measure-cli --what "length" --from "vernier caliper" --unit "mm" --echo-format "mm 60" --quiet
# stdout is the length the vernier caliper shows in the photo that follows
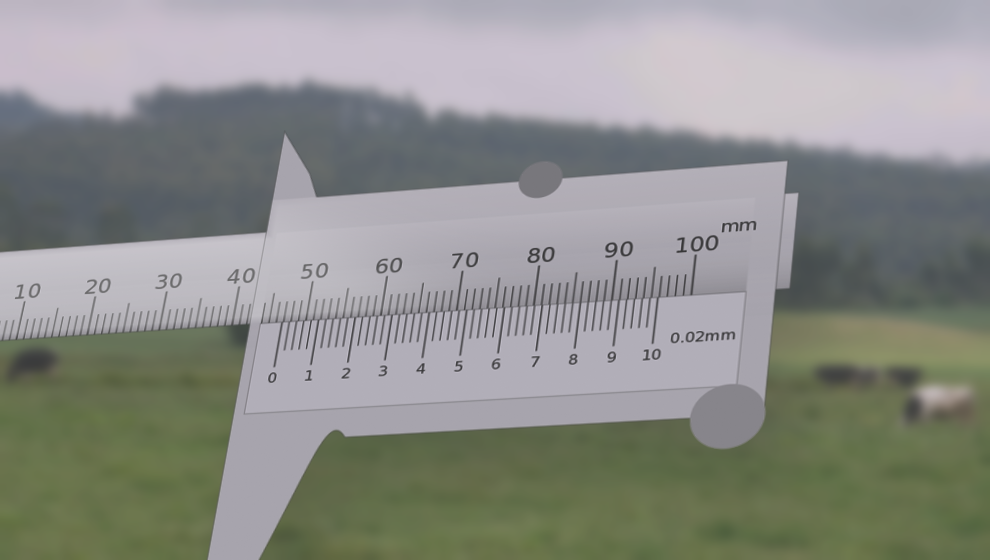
mm 46.8
